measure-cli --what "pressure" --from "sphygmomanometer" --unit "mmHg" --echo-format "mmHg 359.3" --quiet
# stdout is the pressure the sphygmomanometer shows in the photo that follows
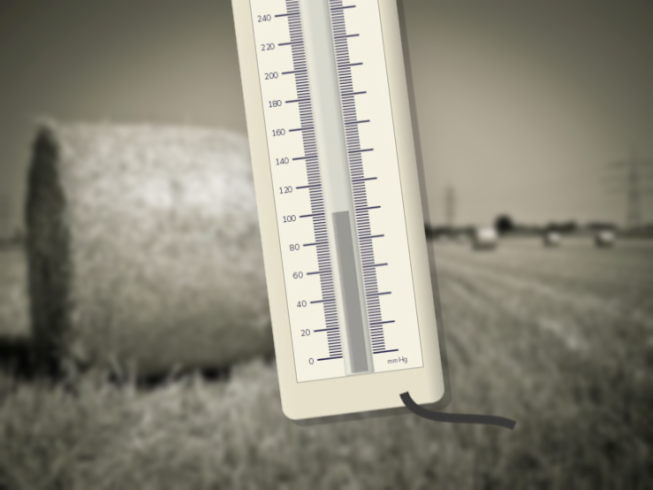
mmHg 100
